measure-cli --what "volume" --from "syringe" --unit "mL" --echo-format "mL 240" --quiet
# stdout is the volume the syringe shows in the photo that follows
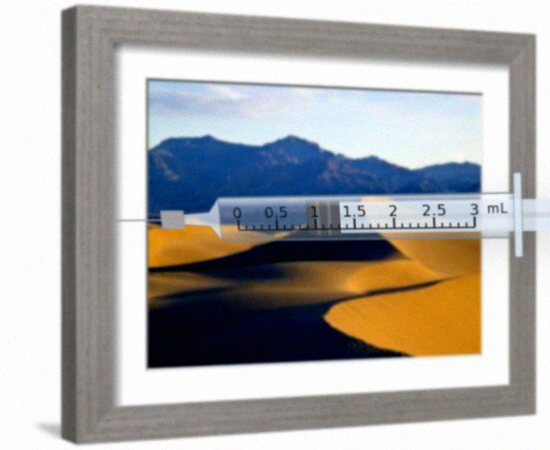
mL 0.9
